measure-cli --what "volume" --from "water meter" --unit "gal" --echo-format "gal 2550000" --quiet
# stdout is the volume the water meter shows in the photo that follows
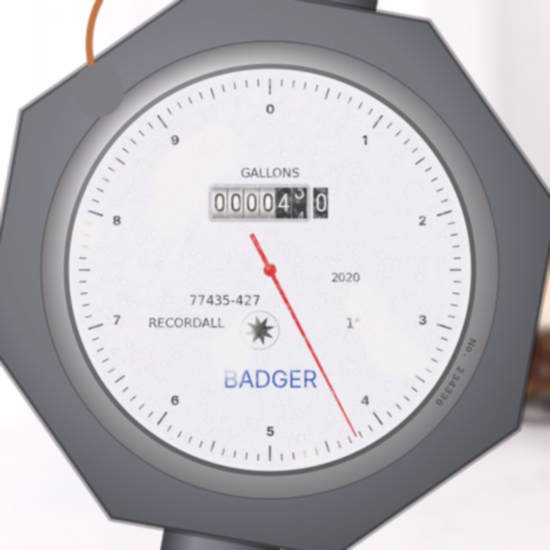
gal 434.2
